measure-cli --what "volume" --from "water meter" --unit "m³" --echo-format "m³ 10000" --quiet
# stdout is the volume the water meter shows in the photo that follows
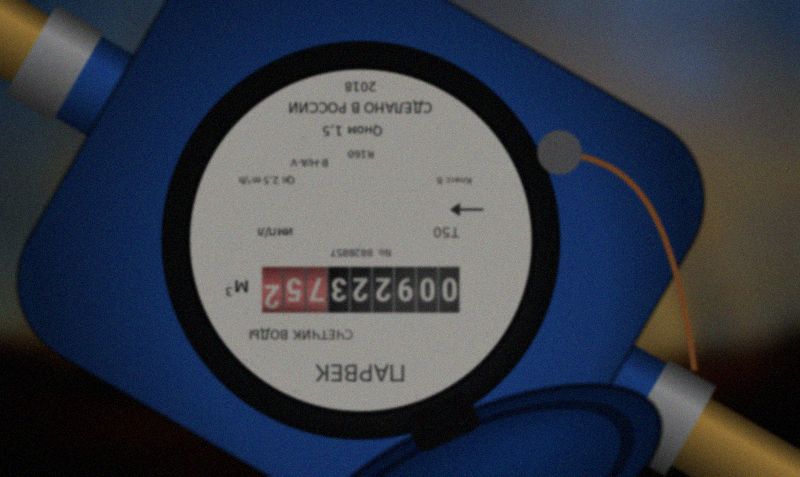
m³ 9223.752
